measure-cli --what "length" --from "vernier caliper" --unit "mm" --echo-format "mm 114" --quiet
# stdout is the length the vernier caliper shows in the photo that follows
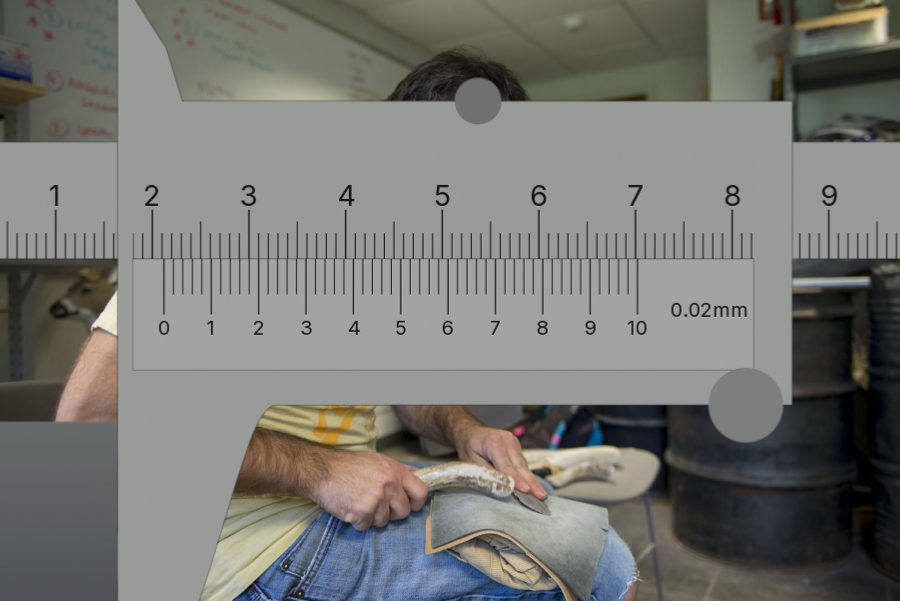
mm 21.2
